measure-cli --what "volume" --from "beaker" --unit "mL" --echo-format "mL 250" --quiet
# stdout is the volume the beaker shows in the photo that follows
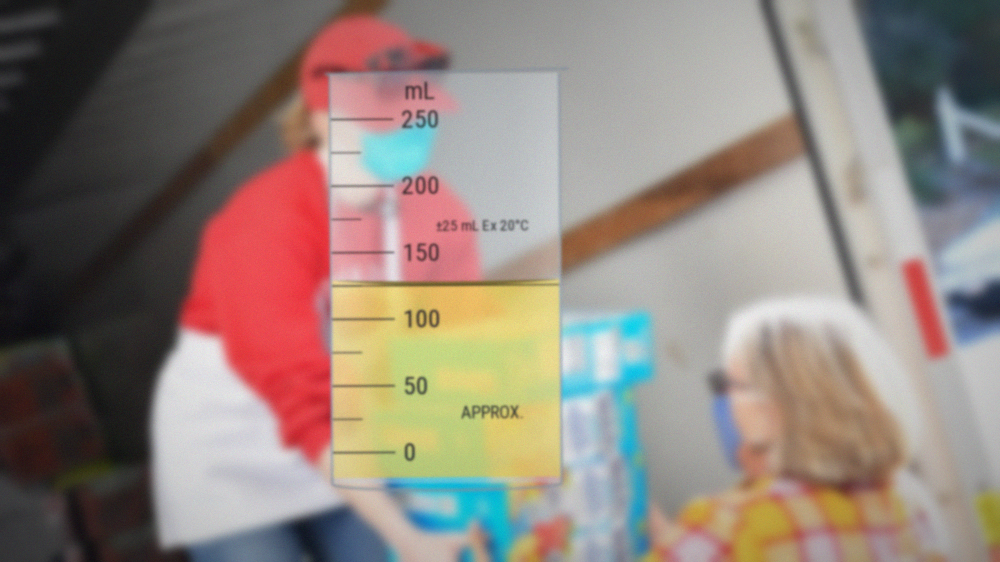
mL 125
